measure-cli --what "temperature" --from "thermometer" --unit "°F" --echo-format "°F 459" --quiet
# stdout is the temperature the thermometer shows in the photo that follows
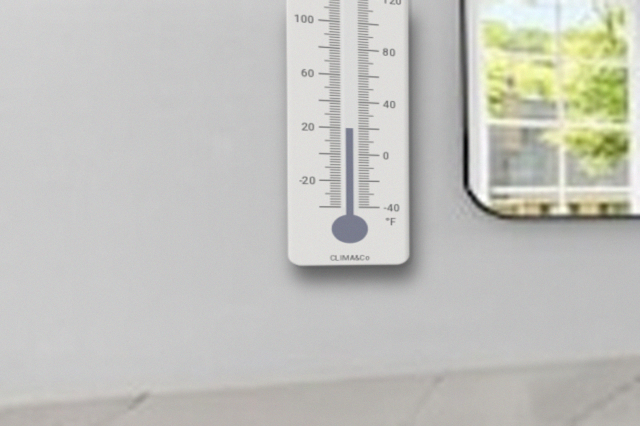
°F 20
